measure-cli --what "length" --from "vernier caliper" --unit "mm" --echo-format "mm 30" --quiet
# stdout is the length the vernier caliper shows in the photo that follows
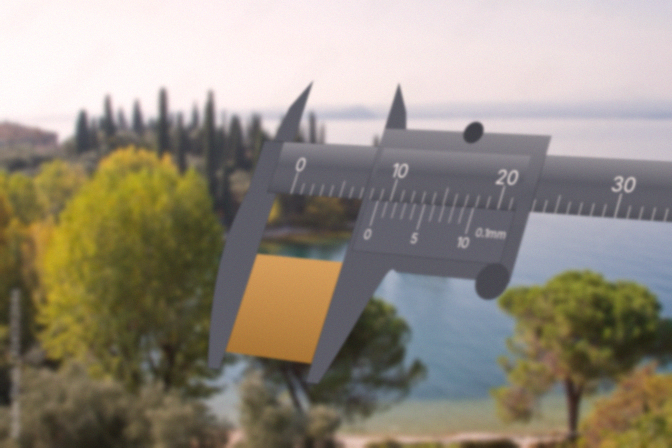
mm 8.8
